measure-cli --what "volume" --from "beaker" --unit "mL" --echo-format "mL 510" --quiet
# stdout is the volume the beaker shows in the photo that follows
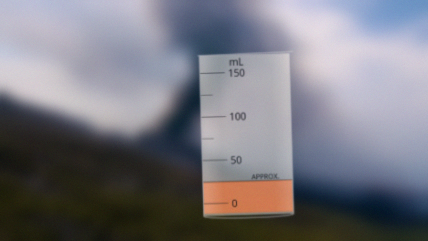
mL 25
